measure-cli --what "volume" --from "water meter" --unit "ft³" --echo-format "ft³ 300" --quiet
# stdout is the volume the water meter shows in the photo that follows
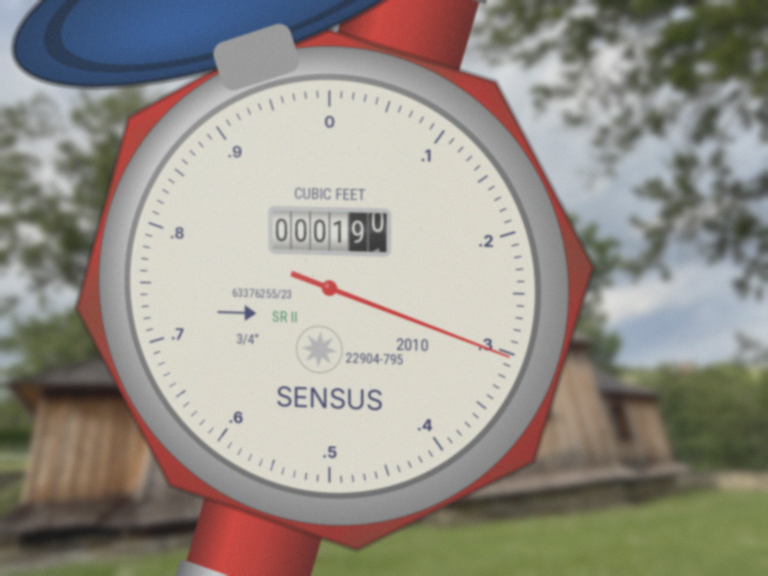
ft³ 190.30
